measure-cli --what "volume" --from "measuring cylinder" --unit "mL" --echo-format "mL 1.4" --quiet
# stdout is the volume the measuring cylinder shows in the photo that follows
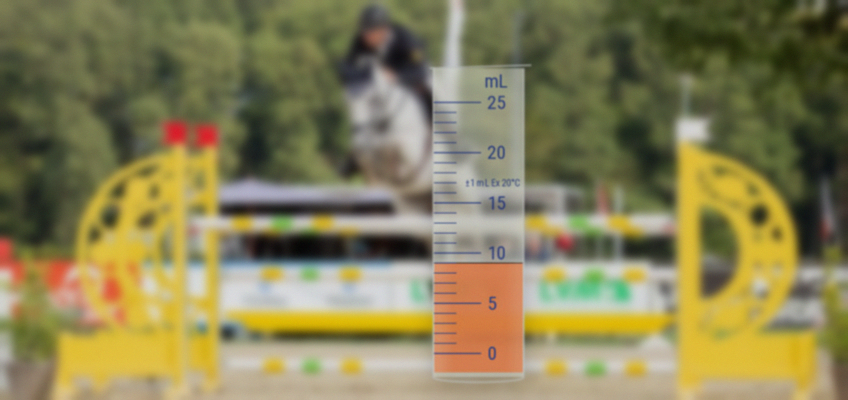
mL 9
